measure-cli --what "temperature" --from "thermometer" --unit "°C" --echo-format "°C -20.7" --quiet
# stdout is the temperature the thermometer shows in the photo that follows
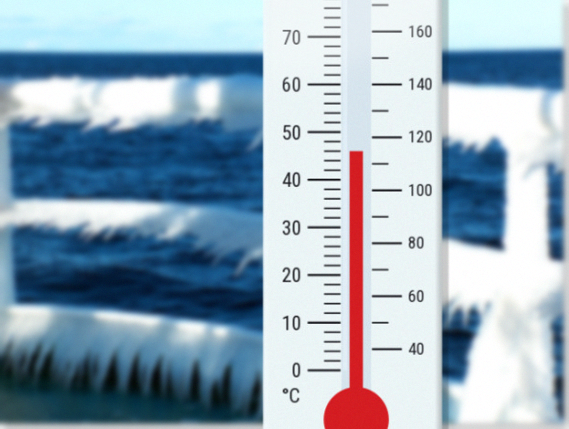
°C 46
